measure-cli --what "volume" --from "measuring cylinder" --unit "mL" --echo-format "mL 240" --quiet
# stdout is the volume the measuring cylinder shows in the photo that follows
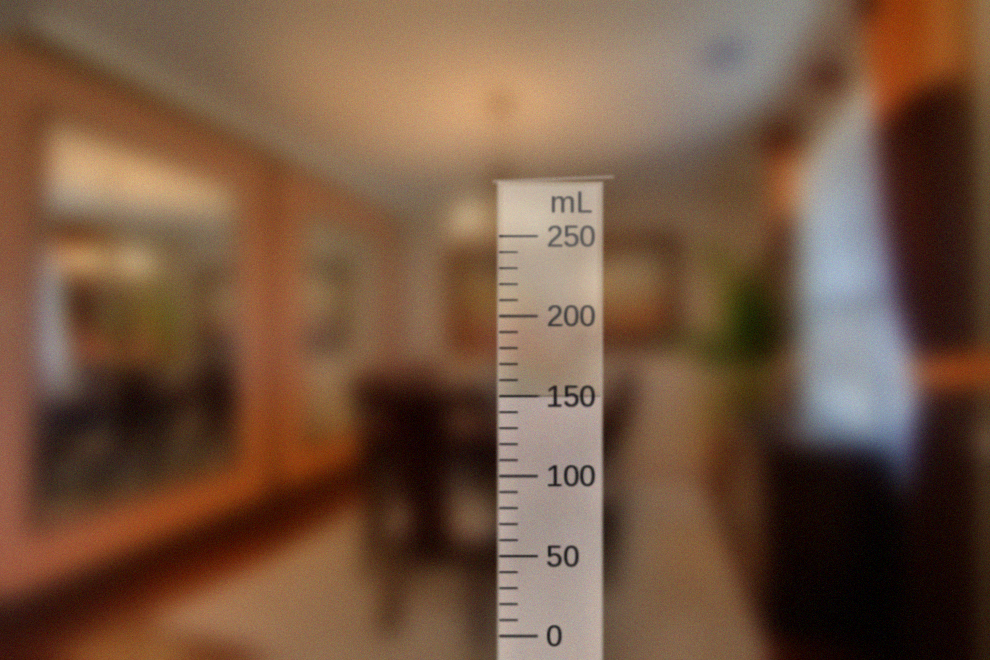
mL 150
